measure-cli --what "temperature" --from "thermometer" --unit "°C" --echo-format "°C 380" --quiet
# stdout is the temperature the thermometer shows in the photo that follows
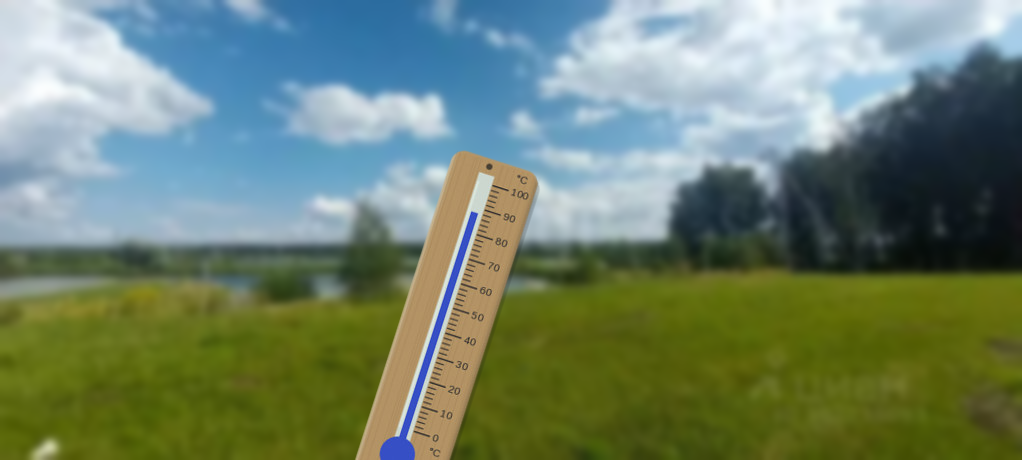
°C 88
